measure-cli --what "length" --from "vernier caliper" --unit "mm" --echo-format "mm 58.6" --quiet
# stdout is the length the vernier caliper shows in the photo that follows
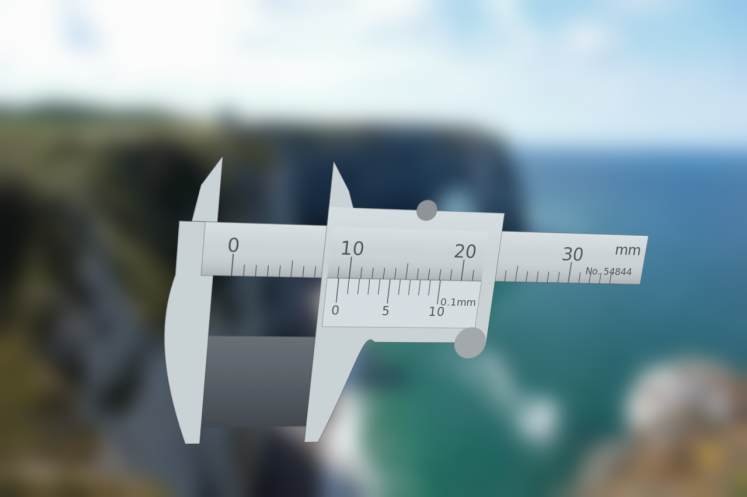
mm 9.1
